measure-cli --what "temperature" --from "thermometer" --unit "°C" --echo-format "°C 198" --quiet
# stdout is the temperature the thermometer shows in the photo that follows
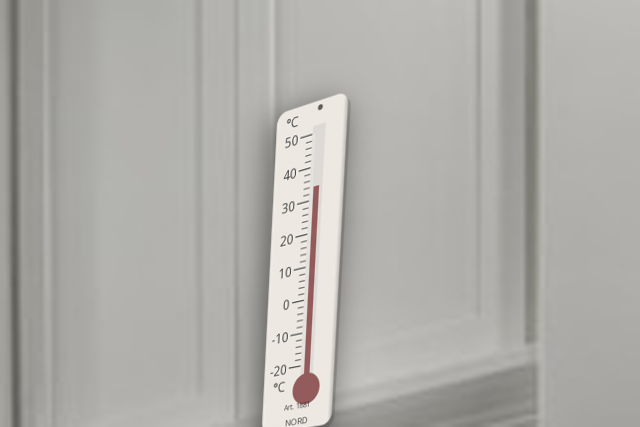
°C 34
